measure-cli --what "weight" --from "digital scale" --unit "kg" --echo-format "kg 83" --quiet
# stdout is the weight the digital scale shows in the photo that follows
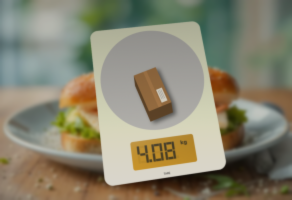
kg 4.08
